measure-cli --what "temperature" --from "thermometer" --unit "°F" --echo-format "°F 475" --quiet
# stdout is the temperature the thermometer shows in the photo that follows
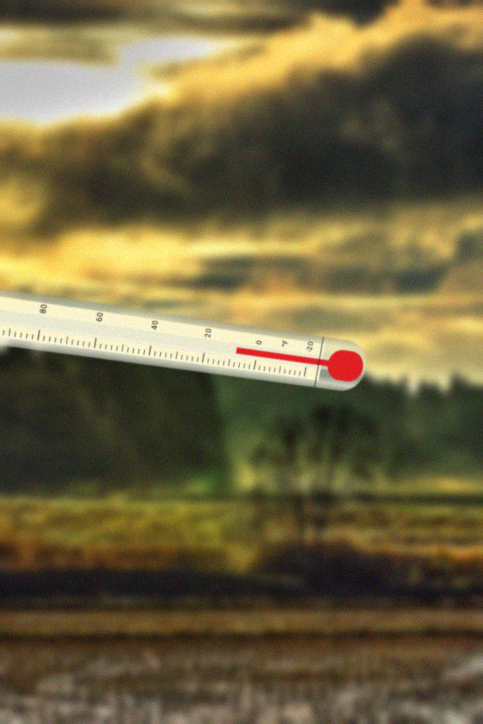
°F 8
